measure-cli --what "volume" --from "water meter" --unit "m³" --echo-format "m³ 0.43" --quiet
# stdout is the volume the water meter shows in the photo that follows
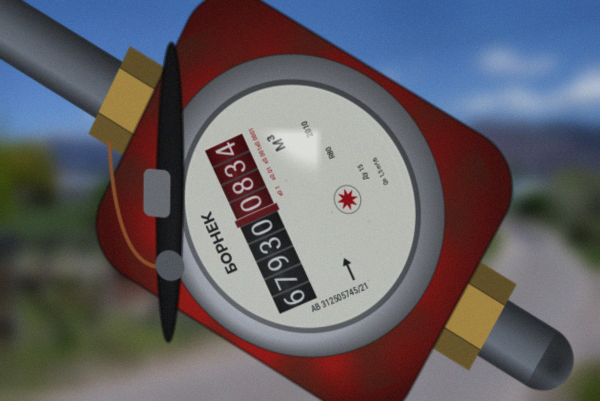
m³ 67930.0834
